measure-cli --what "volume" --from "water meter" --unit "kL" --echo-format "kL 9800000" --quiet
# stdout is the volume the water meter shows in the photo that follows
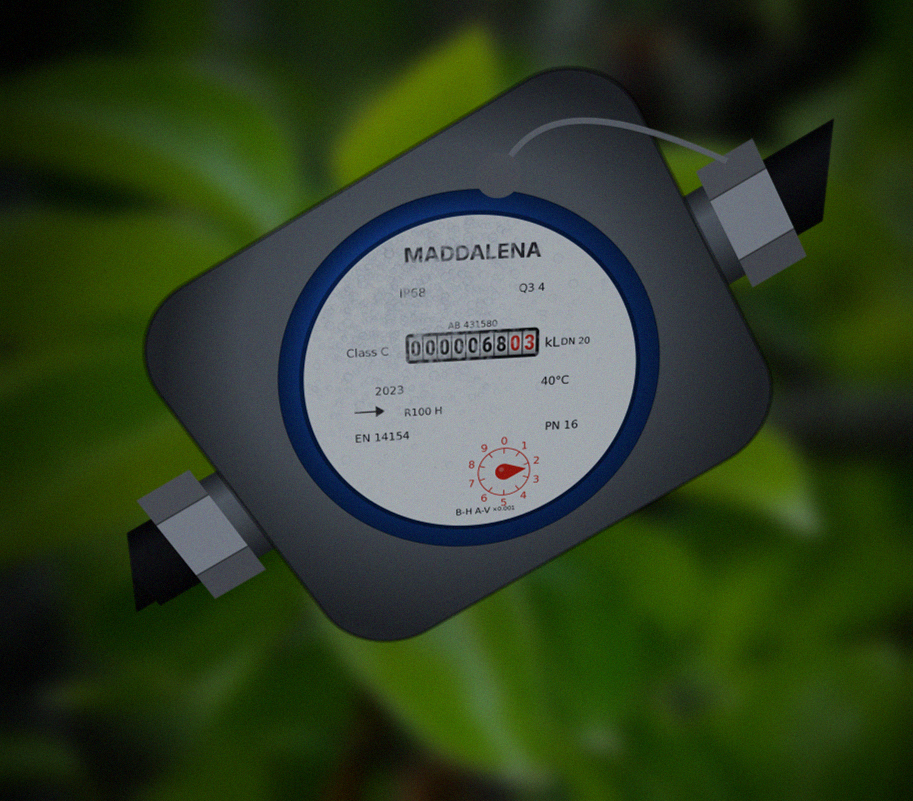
kL 68.032
